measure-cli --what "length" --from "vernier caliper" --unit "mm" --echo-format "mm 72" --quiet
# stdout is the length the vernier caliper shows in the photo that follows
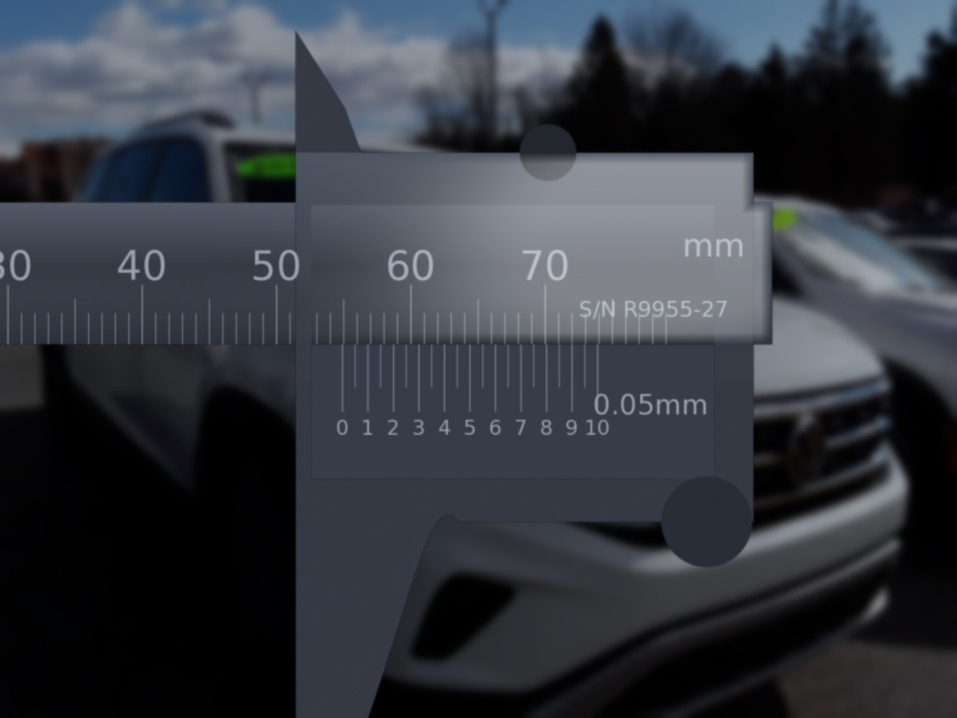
mm 54.9
